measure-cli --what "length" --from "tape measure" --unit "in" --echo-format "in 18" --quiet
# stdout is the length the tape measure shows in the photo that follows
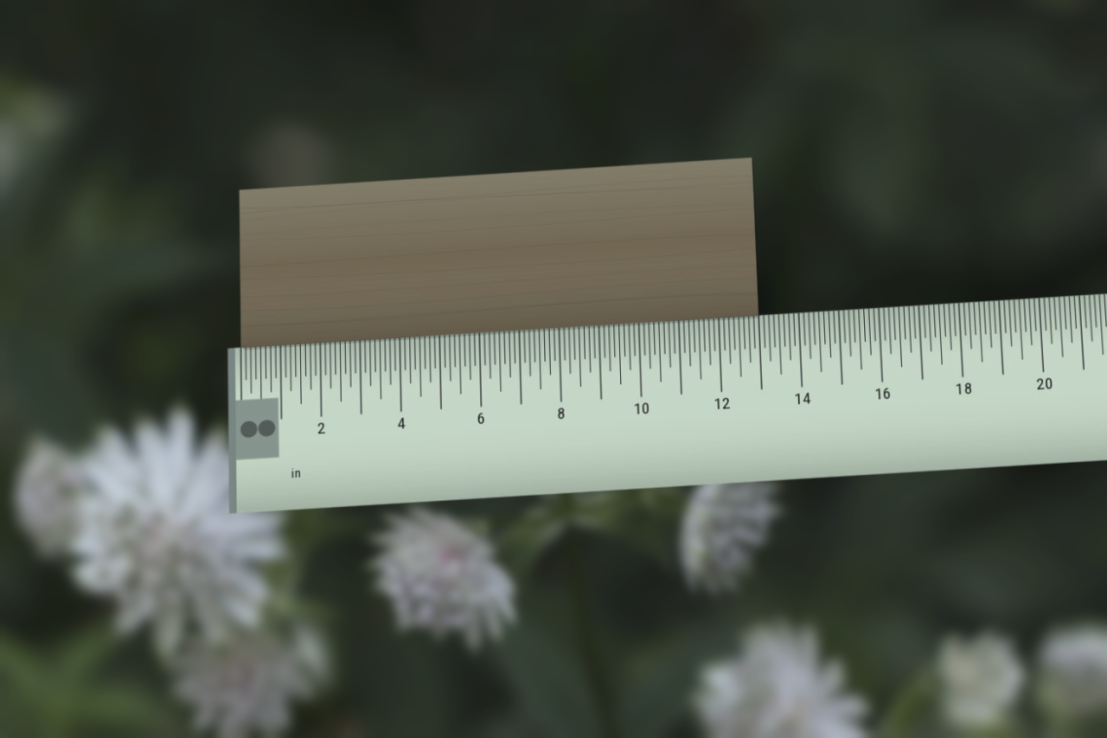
in 13
